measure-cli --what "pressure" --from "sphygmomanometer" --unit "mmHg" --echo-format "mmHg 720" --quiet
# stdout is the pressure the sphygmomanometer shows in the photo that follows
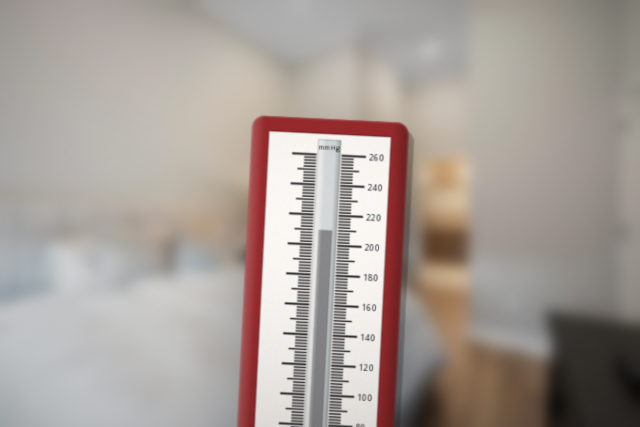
mmHg 210
